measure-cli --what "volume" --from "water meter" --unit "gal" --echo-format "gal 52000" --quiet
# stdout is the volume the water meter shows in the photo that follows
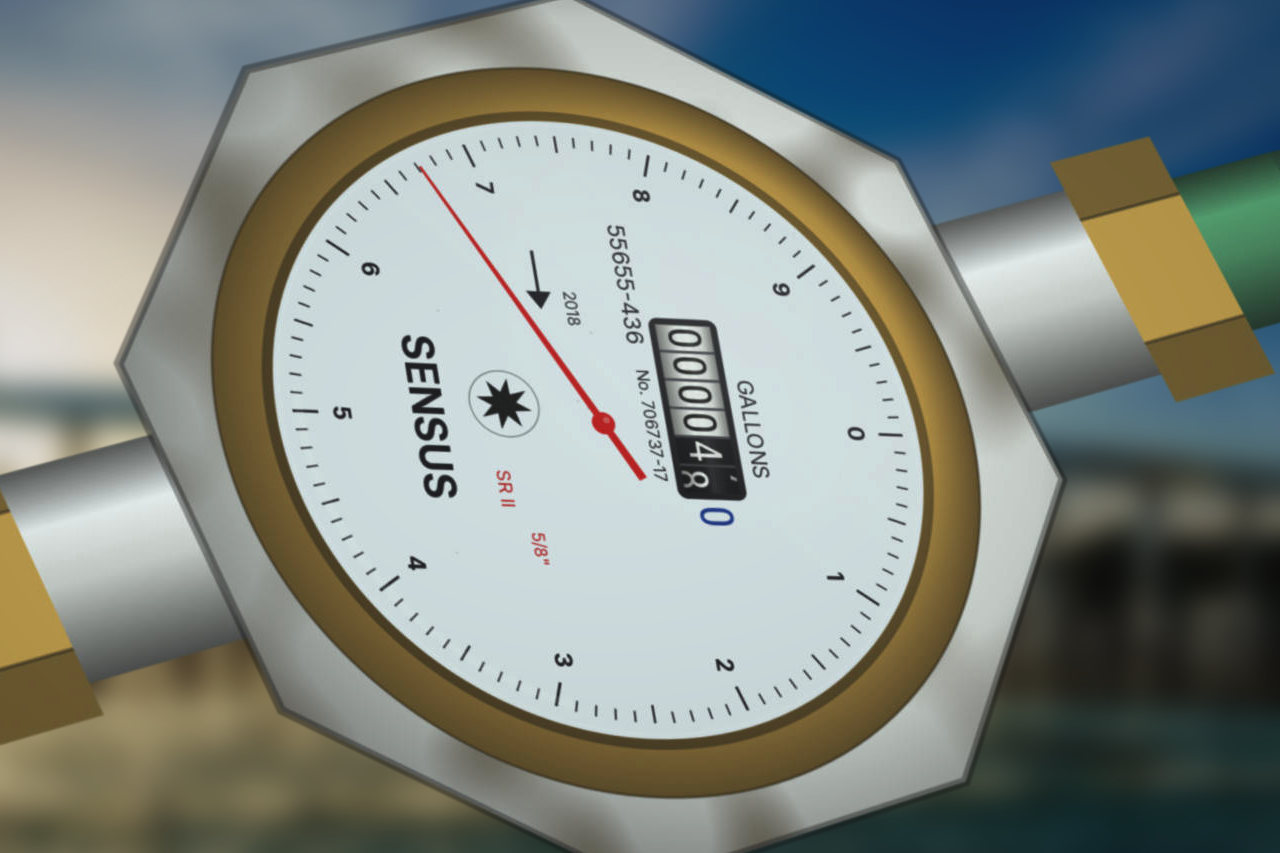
gal 476.7
